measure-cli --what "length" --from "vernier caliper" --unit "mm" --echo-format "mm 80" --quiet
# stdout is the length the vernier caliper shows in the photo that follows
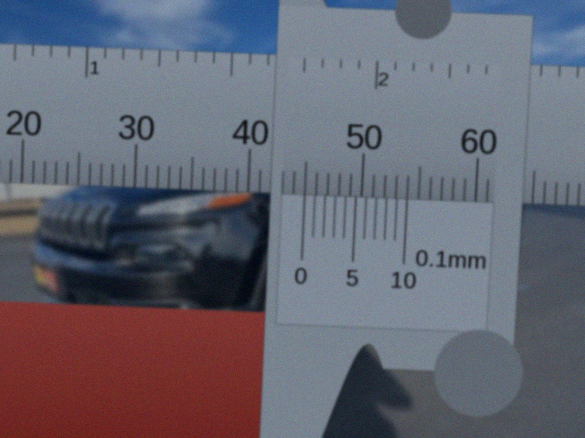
mm 45.0
